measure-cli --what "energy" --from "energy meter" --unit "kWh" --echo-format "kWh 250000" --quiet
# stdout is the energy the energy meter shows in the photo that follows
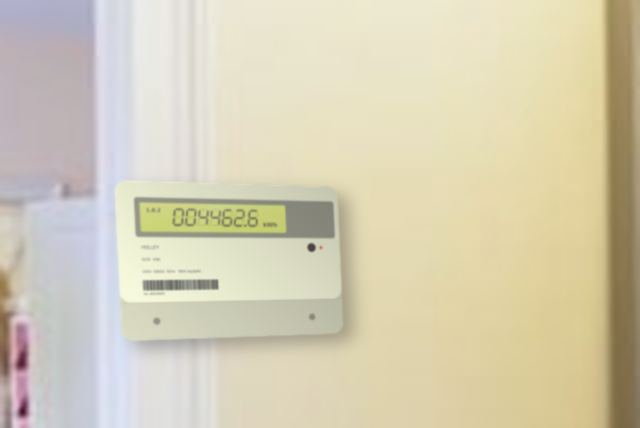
kWh 4462.6
